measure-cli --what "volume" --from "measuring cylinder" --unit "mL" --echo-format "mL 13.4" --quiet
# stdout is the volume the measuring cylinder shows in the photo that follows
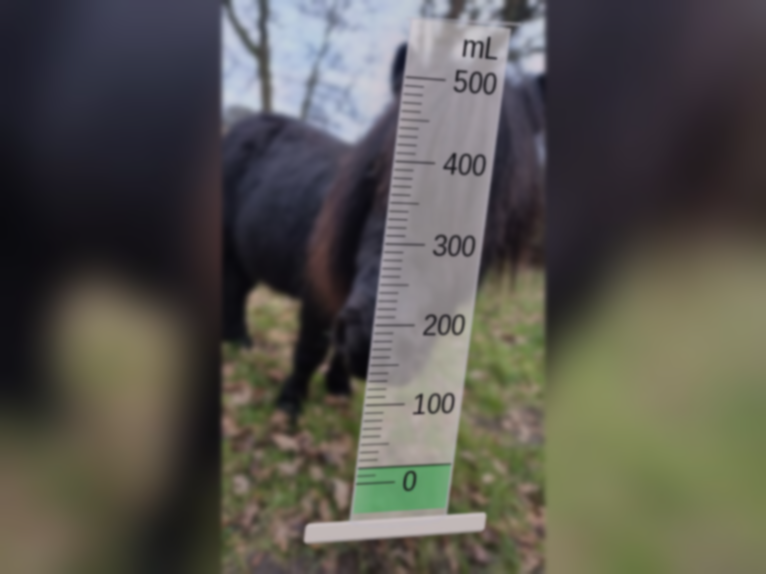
mL 20
